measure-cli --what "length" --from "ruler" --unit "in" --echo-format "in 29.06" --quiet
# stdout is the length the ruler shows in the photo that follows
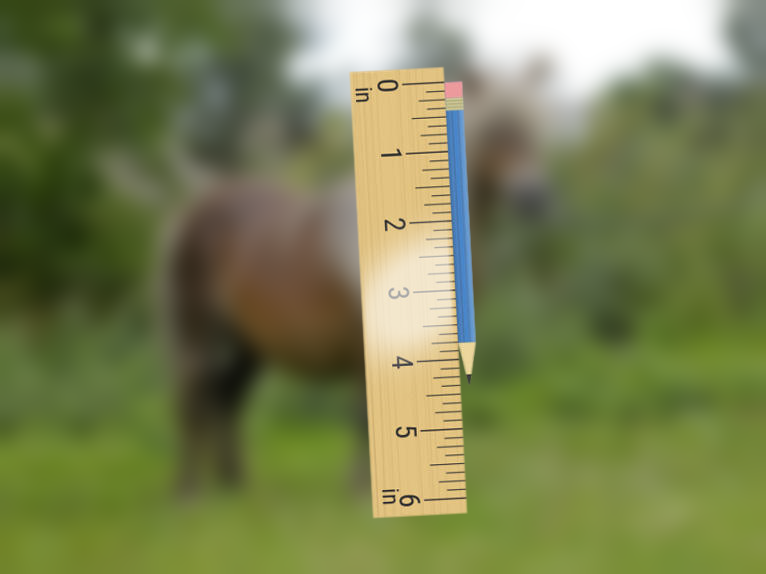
in 4.375
